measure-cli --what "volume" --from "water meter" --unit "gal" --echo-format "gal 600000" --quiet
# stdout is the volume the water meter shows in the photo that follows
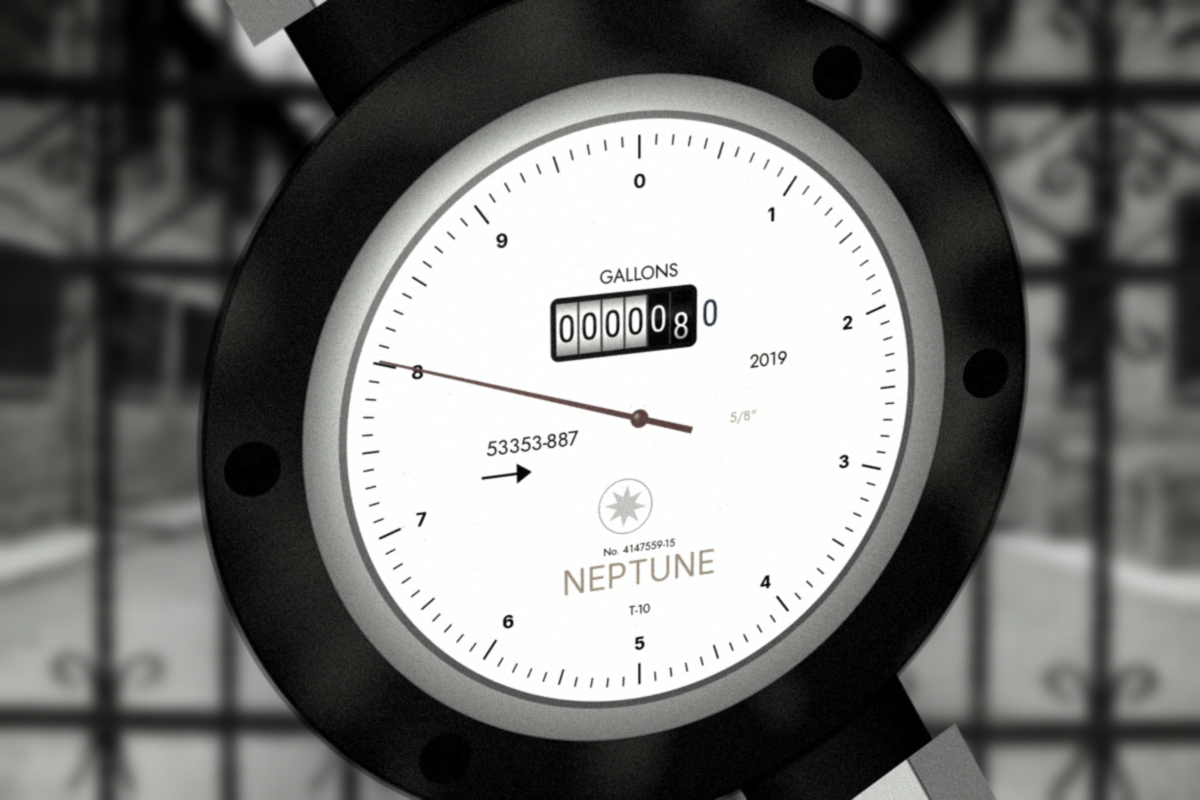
gal 78.0
